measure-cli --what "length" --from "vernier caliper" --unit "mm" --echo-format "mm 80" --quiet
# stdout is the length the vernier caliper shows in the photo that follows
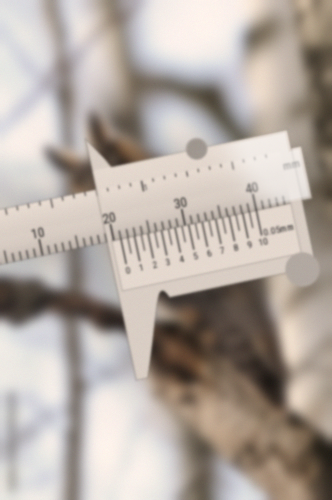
mm 21.0
